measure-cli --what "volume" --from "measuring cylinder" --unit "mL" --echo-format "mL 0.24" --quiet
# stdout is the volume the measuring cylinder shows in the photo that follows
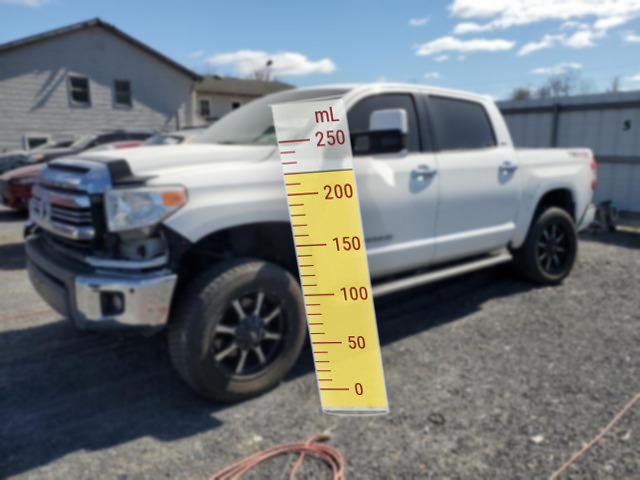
mL 220
